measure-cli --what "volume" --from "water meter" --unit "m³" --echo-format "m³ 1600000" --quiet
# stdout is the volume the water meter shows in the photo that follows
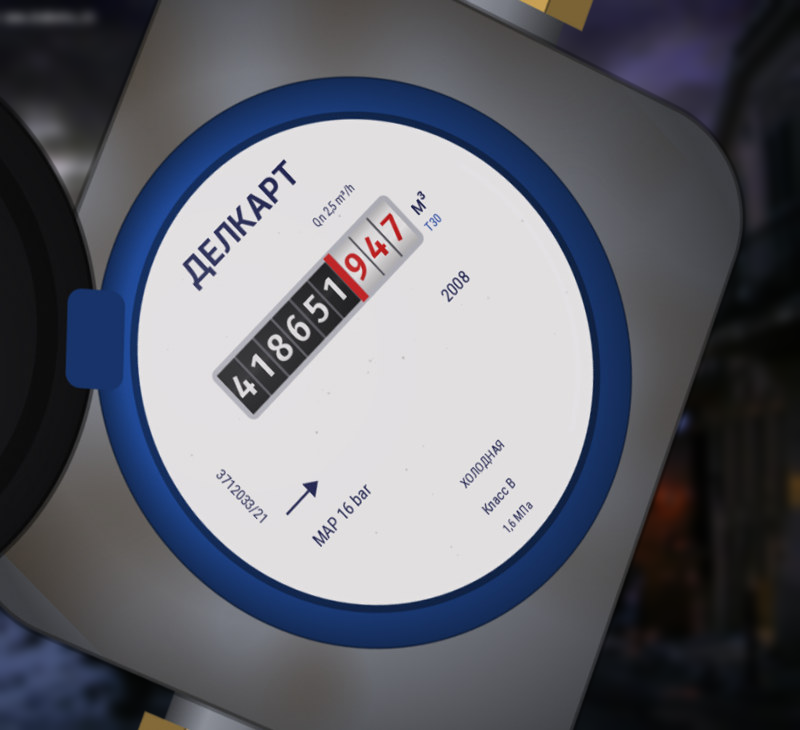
m³ 418651.947
